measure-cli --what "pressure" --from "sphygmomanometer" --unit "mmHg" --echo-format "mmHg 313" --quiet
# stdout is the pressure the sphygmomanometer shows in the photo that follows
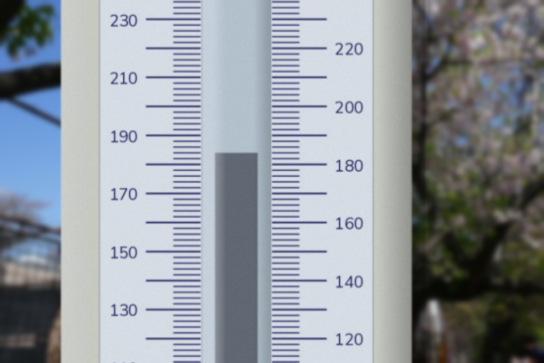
mmHg 184
